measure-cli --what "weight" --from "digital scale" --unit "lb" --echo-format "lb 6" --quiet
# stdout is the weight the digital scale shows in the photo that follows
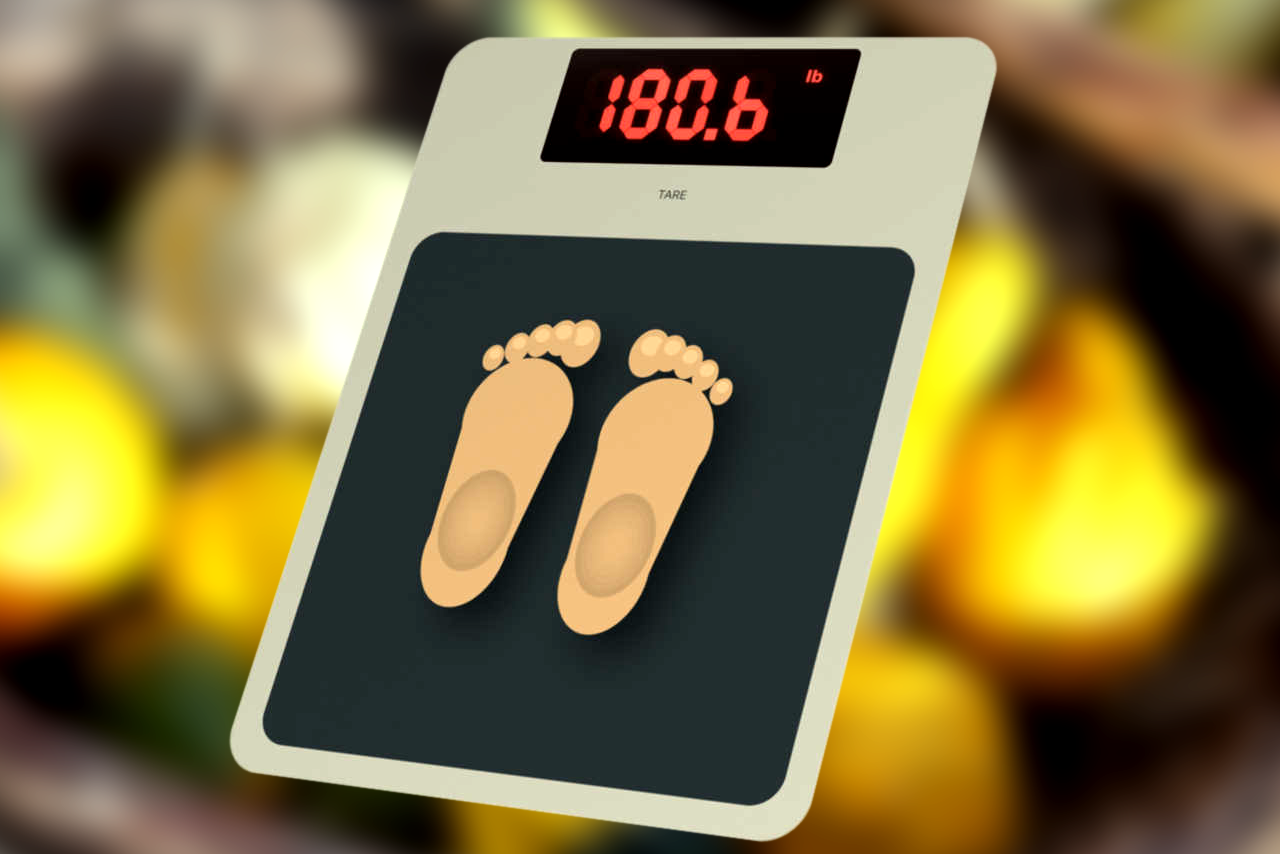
lb 180.6
